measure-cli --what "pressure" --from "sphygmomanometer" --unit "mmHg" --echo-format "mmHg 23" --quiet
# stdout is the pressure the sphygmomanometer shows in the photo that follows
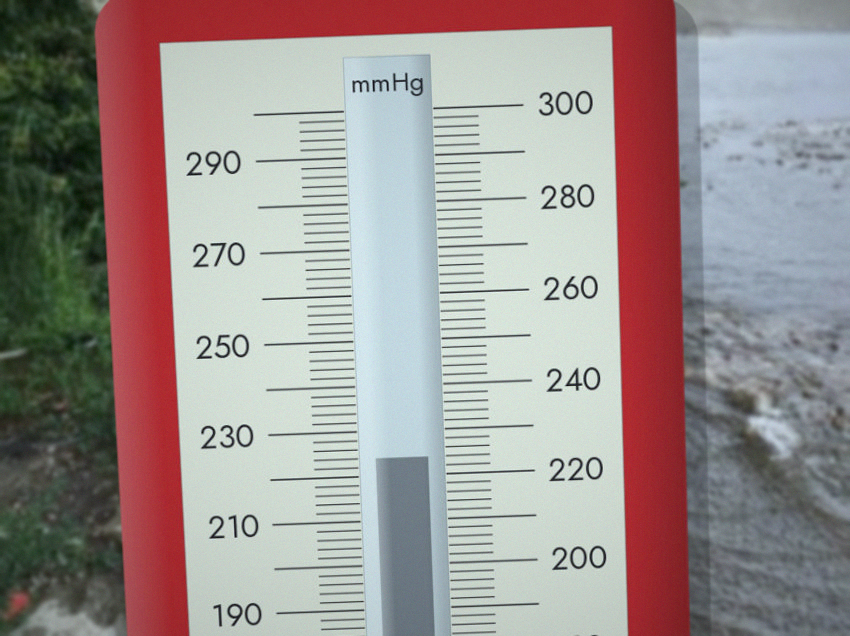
mmHg 224
